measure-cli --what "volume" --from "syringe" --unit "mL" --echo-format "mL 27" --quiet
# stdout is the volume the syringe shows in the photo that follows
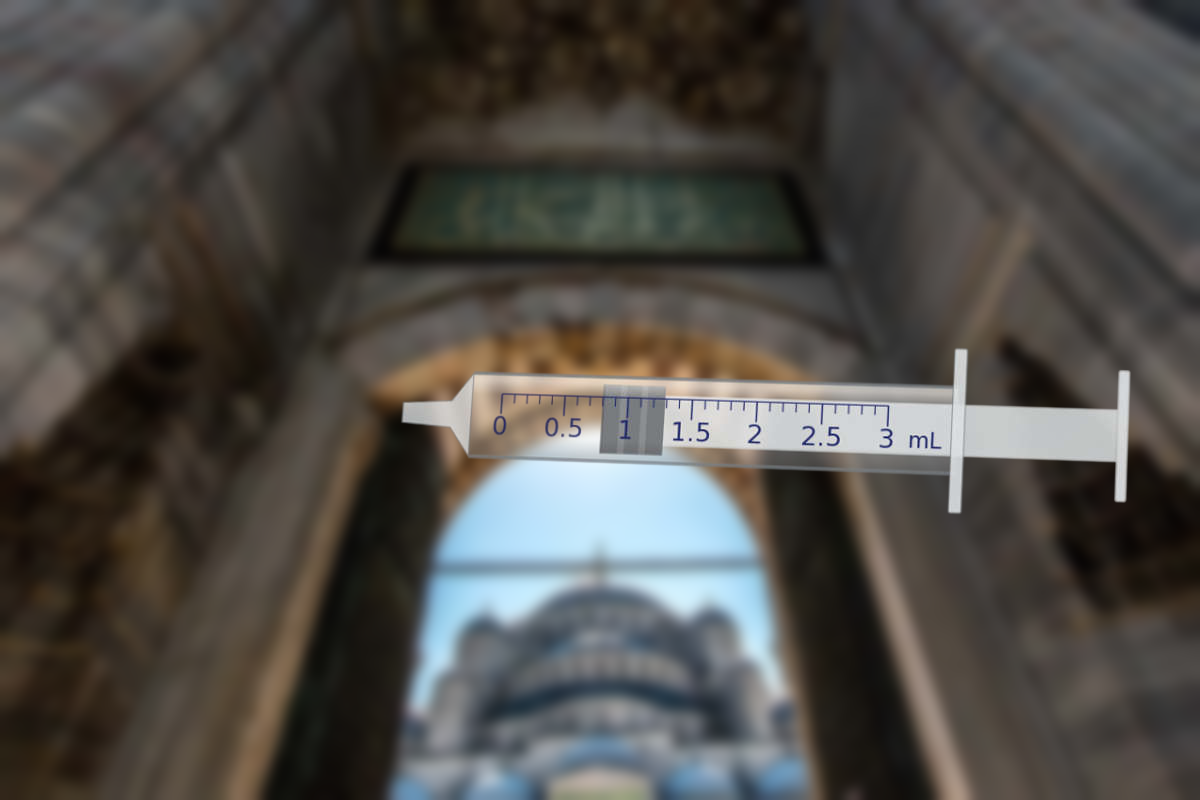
mL 0.8
